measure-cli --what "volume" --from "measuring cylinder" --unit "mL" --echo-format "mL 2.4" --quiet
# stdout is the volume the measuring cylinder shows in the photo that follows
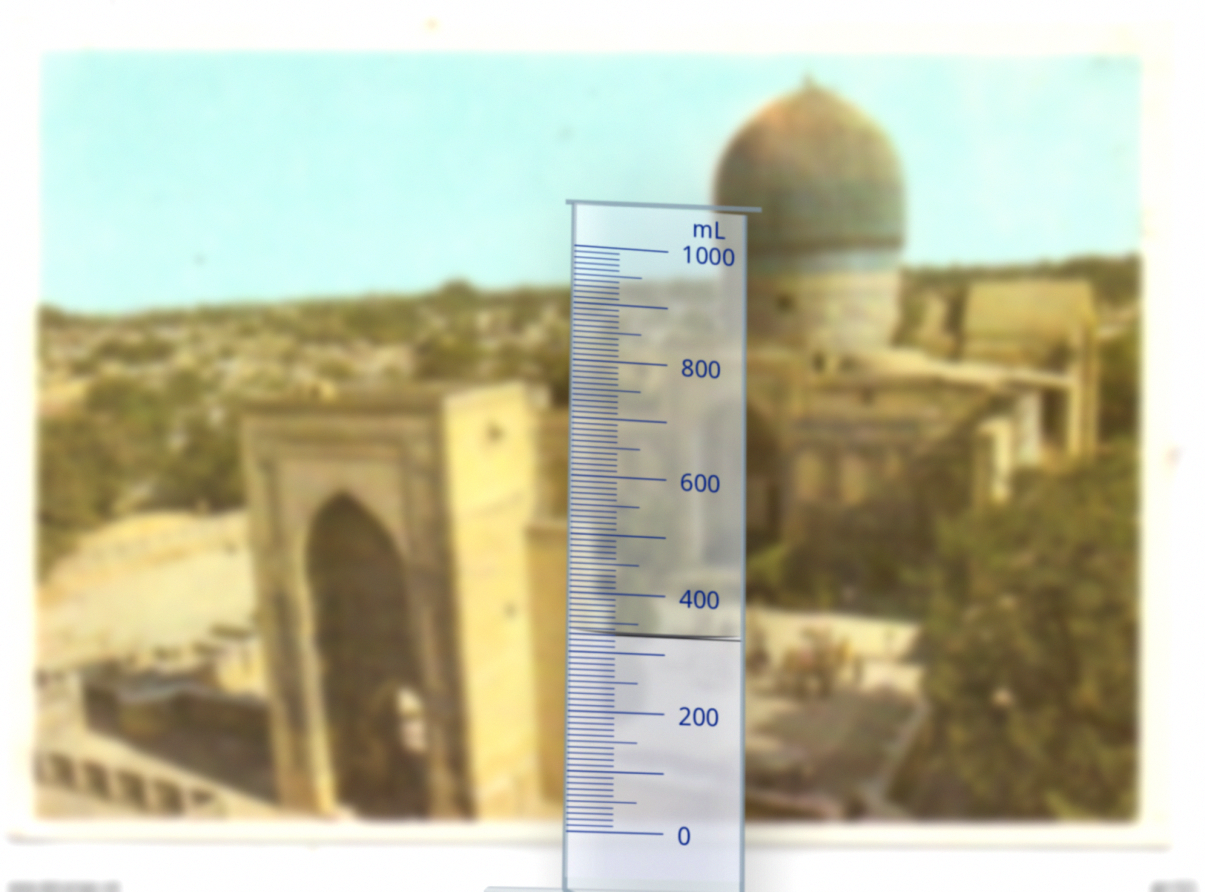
mL 330
